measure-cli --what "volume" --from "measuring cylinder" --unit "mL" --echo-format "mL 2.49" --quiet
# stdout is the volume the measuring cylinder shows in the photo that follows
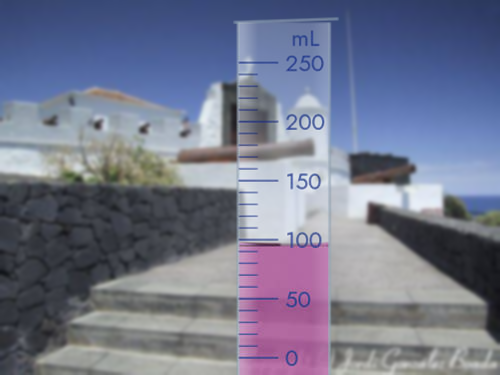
mL 95
